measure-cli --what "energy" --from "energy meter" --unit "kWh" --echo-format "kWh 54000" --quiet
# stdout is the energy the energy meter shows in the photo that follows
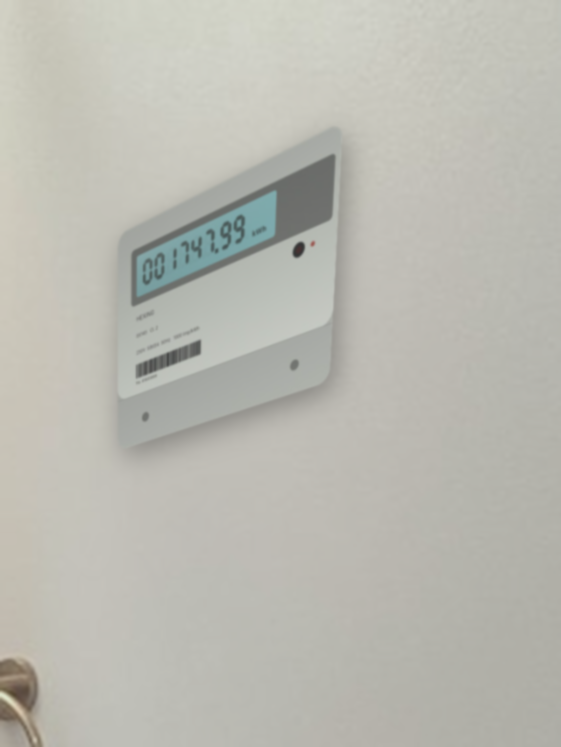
kWh 1747.99
